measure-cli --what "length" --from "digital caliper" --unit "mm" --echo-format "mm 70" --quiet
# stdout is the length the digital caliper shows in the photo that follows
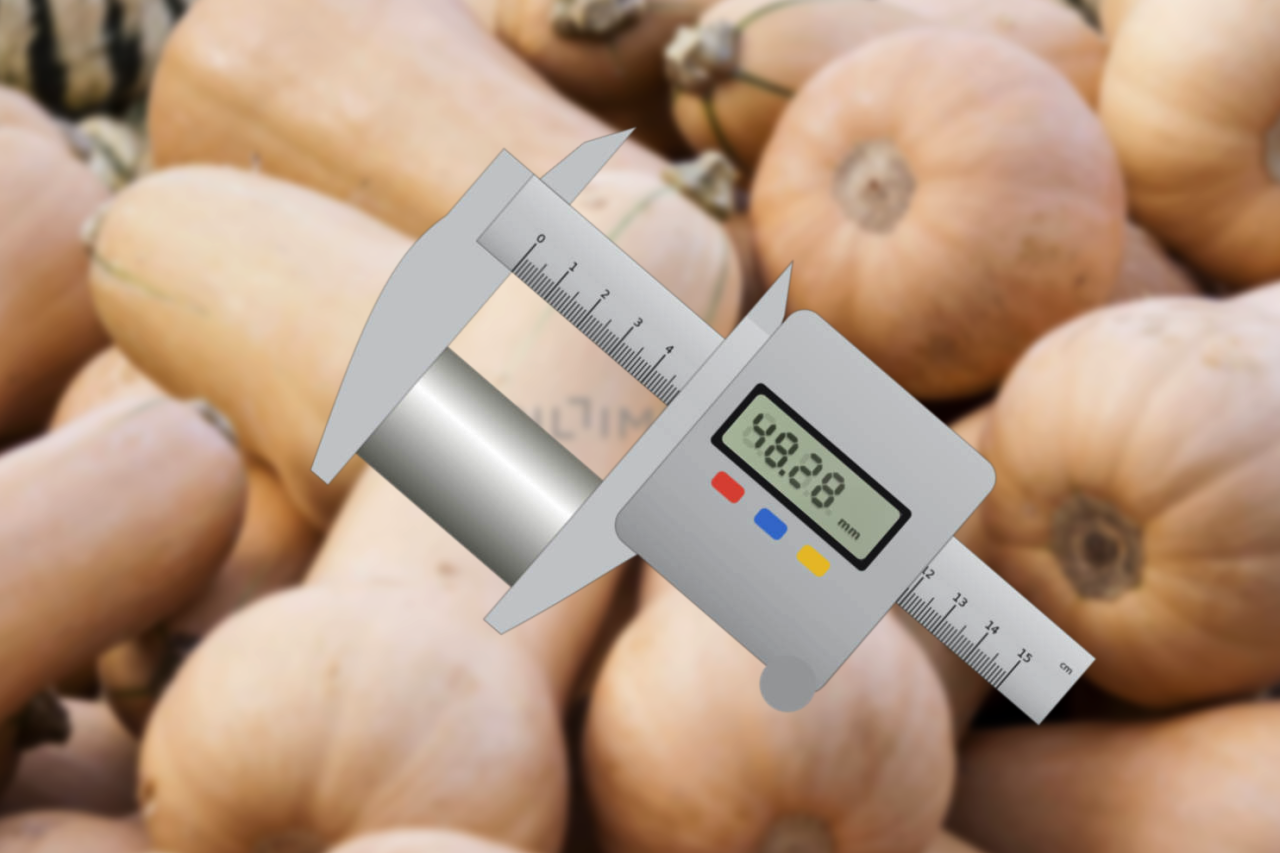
mm 48.28
